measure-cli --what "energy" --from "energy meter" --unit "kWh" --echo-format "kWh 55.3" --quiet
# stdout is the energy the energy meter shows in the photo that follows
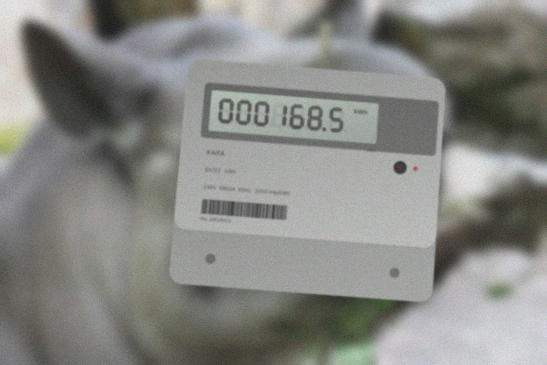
kWh 168.5
